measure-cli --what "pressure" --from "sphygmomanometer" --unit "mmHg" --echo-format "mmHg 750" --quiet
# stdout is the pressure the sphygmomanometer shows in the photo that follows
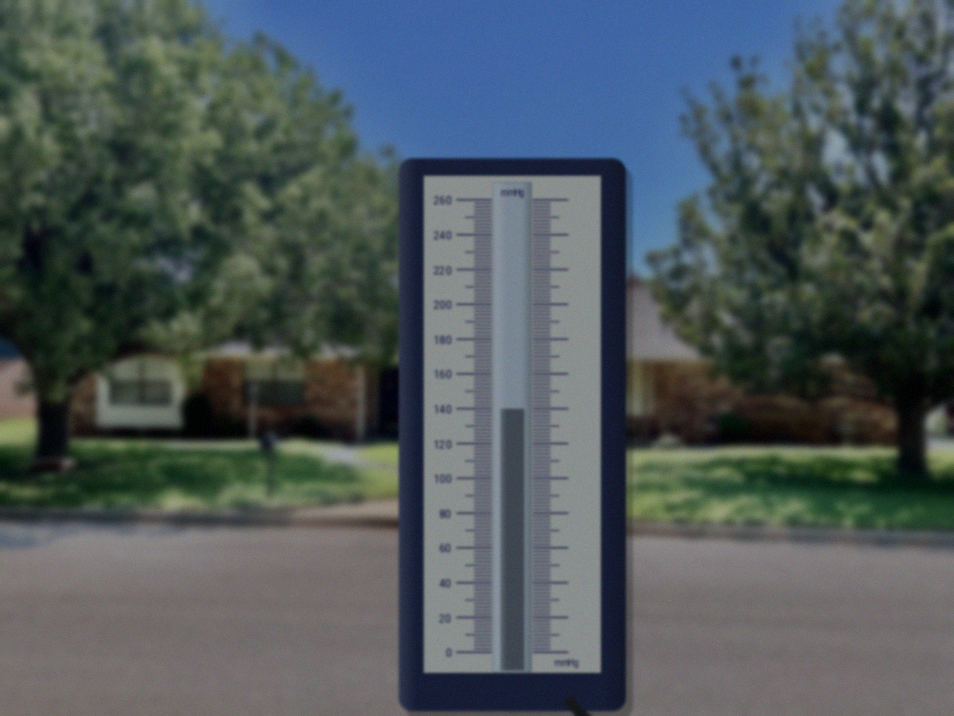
mmHg 140
